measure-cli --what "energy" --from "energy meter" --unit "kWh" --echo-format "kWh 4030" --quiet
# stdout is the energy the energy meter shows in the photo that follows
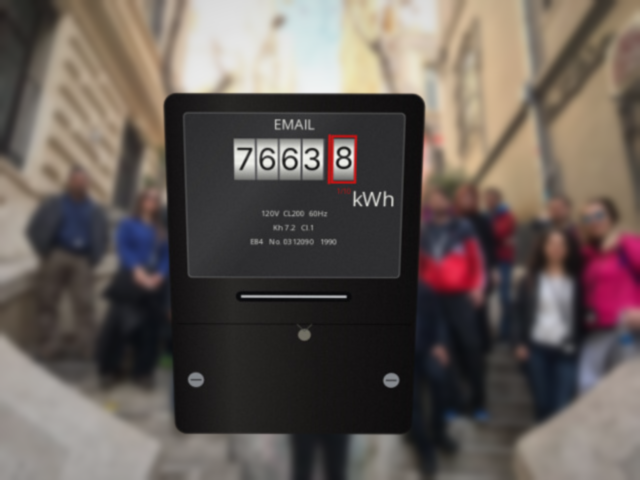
kWh 7663.8
